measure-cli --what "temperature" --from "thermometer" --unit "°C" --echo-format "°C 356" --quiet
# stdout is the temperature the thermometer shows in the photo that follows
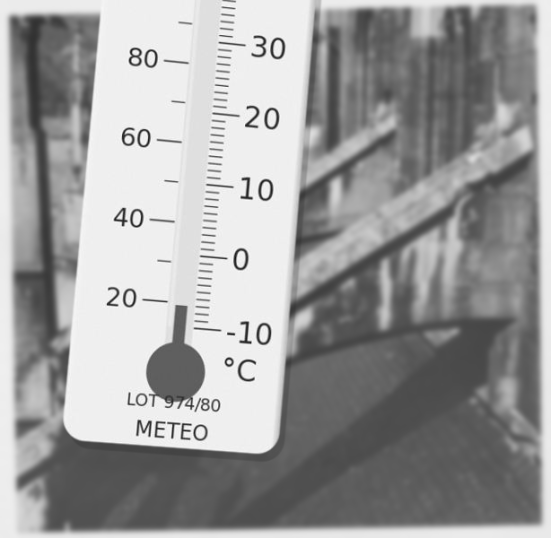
°C -7
